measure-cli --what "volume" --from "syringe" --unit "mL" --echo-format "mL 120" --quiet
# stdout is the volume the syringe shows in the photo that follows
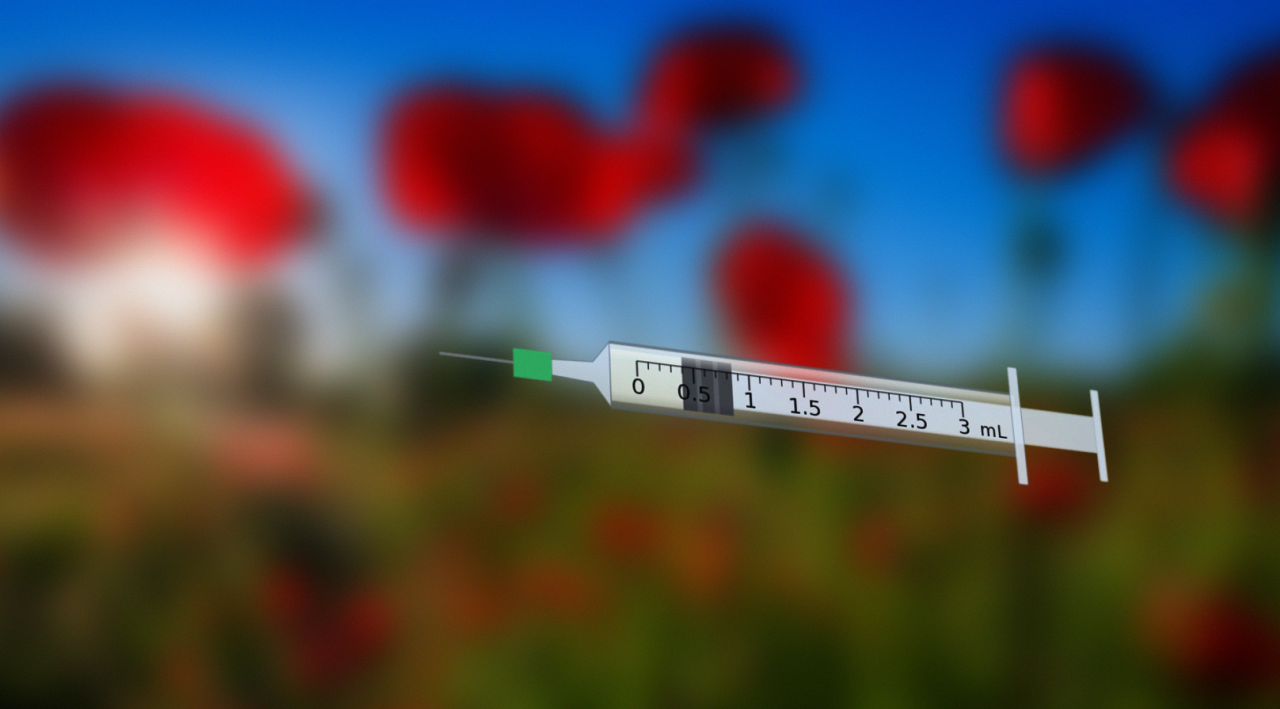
mL 0.4
